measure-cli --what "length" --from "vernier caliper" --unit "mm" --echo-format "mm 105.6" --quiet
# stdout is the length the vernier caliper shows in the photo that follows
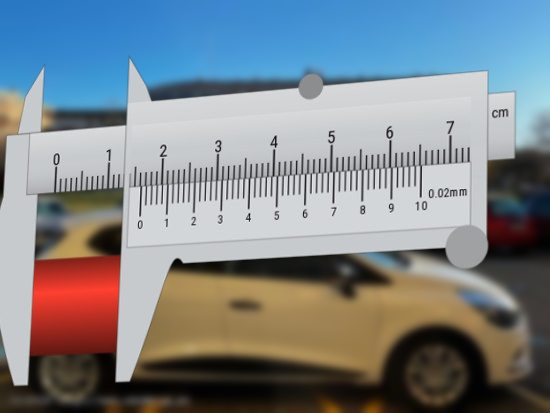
mm 16.2
